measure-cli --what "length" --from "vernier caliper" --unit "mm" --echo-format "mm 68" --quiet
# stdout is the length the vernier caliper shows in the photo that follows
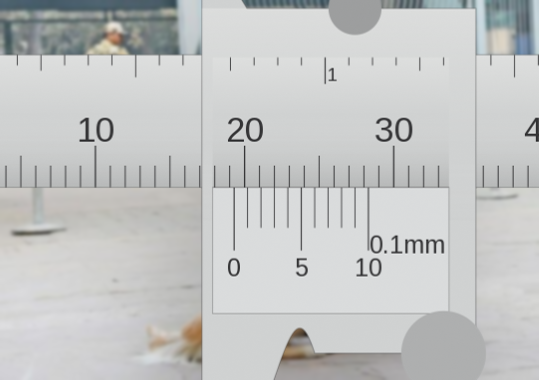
mm 19.3
